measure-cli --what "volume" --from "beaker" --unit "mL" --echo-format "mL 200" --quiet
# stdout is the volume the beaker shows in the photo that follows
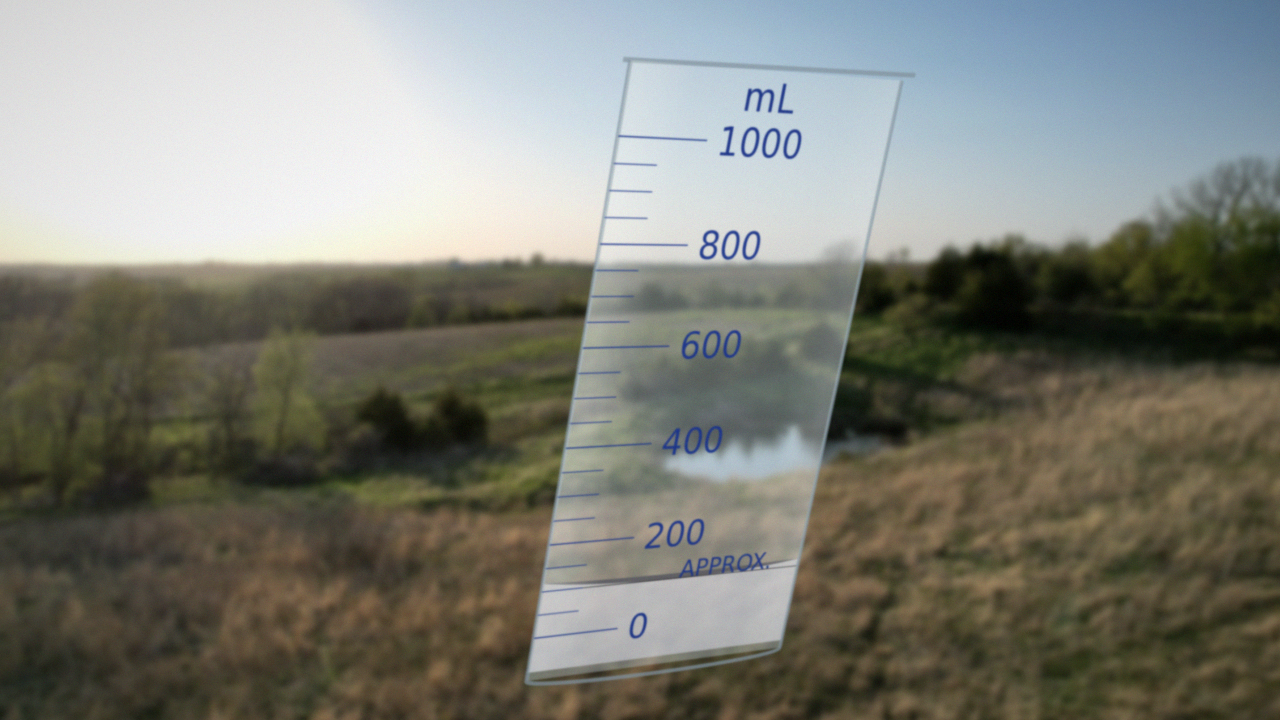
mL 100
